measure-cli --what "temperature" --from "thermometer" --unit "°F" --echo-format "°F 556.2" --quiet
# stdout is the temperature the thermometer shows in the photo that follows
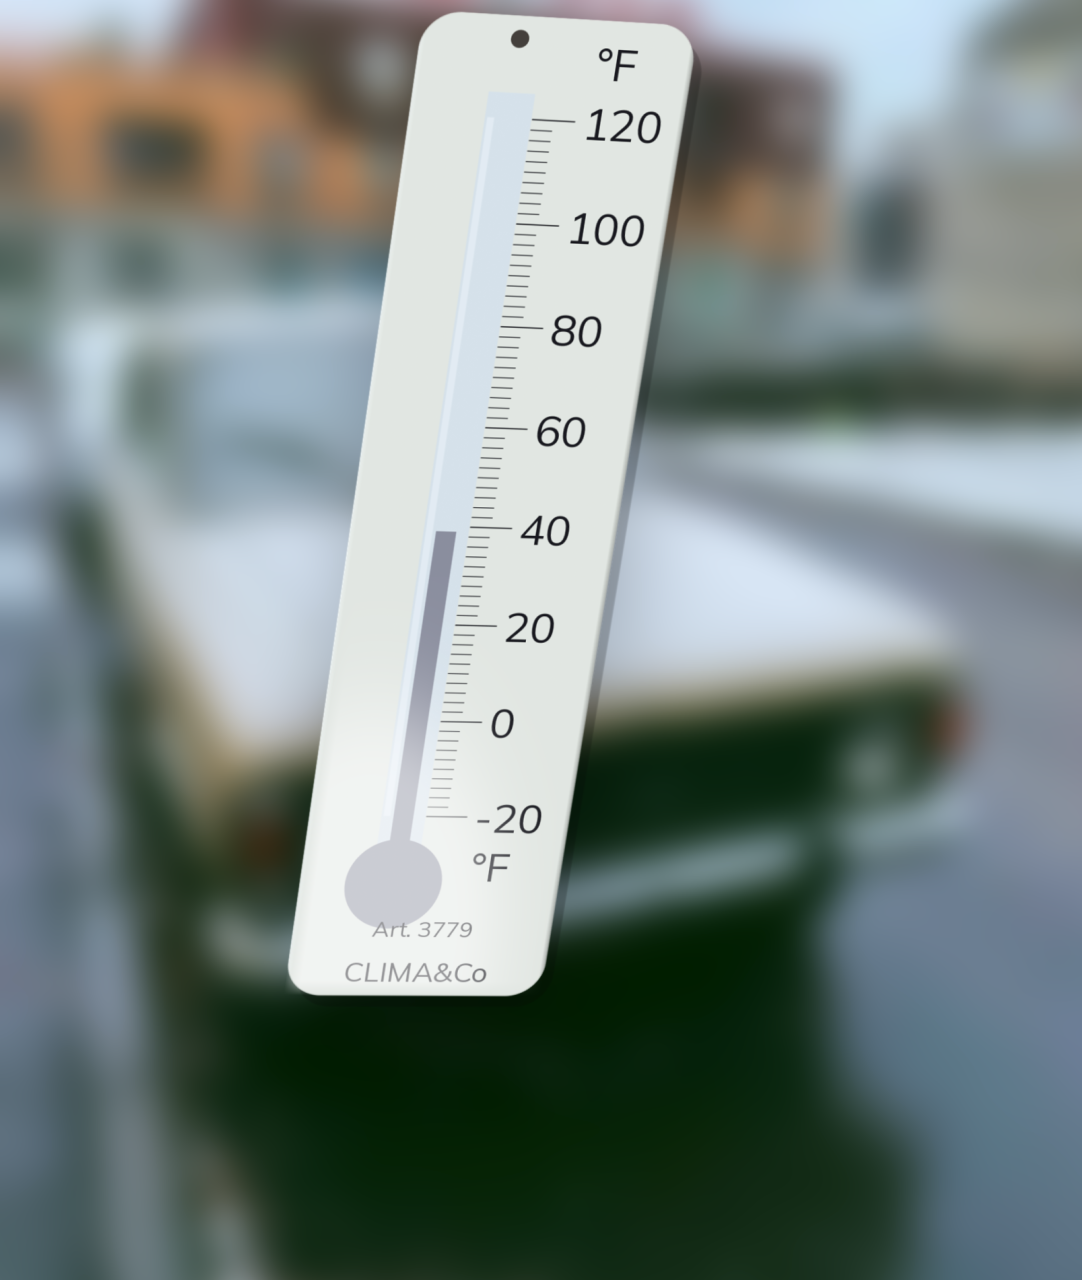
°F 39
